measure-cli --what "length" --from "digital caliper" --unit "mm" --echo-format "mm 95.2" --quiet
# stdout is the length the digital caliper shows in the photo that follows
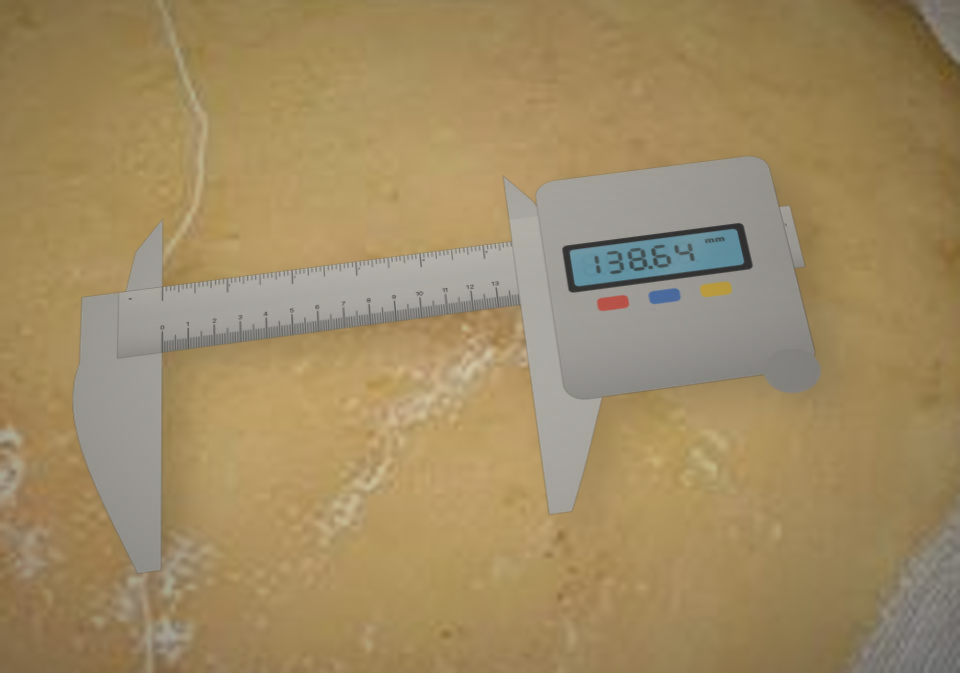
mm 138.64
